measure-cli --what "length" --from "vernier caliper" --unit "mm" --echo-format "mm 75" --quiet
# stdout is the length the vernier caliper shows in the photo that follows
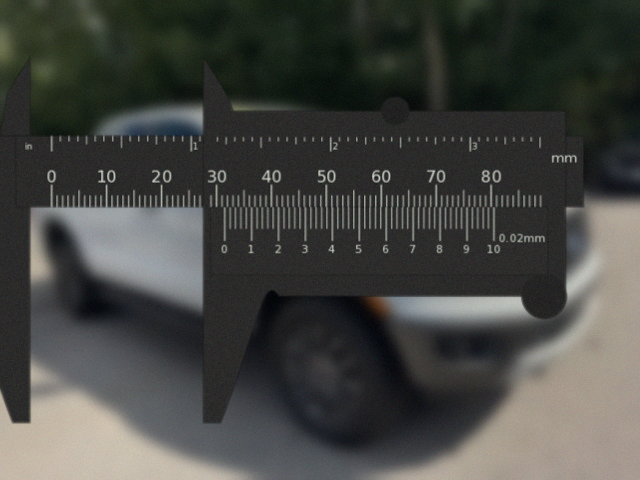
mm 31.5
